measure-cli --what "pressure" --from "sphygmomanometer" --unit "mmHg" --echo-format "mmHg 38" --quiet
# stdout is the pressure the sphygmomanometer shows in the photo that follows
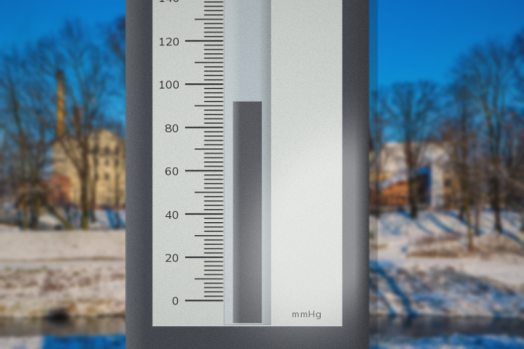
mmHg 92
